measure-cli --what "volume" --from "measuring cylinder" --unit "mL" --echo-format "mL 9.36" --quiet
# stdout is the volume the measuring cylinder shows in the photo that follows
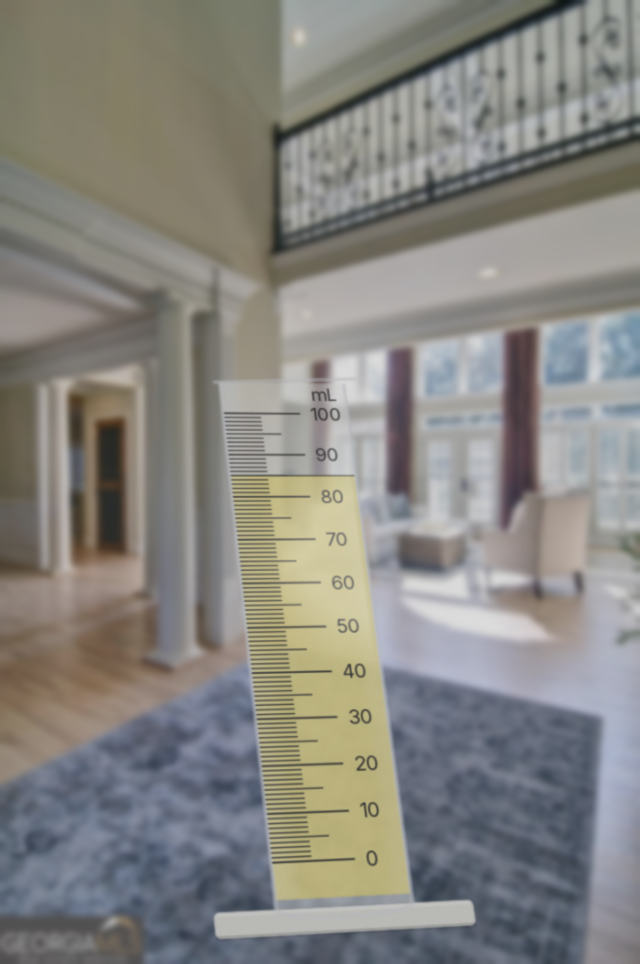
mL 85
